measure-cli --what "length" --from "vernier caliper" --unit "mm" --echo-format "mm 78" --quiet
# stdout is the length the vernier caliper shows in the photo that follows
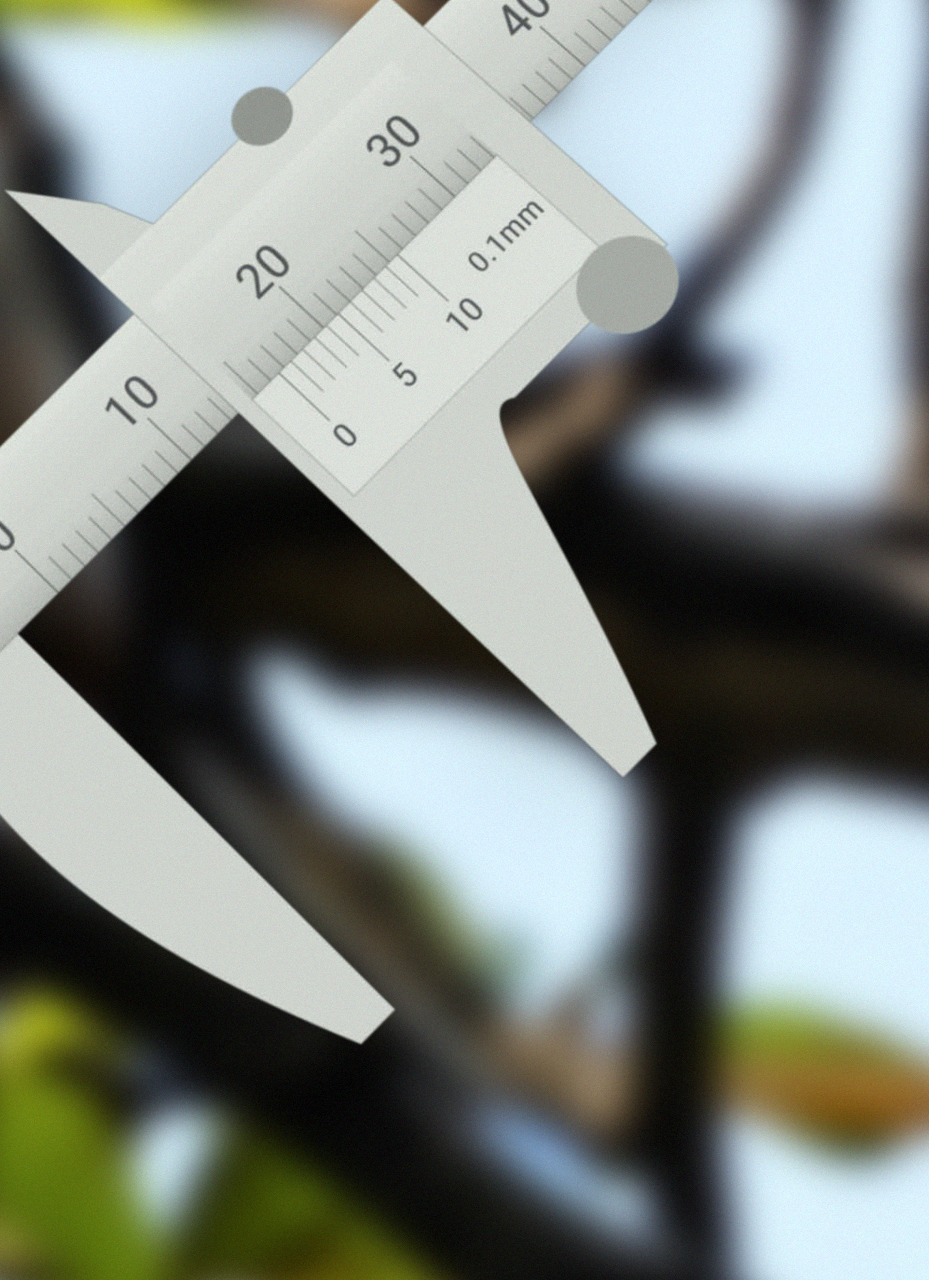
mm 16.6
